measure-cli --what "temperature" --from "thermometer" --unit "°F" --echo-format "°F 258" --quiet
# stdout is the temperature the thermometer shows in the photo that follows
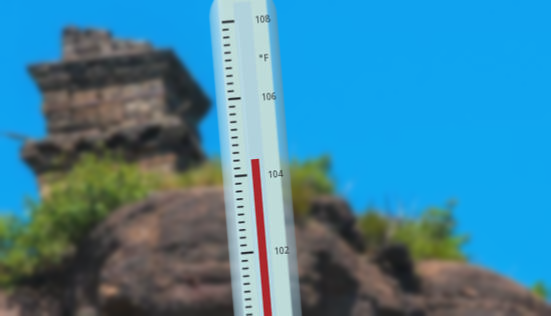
°F 104.4
